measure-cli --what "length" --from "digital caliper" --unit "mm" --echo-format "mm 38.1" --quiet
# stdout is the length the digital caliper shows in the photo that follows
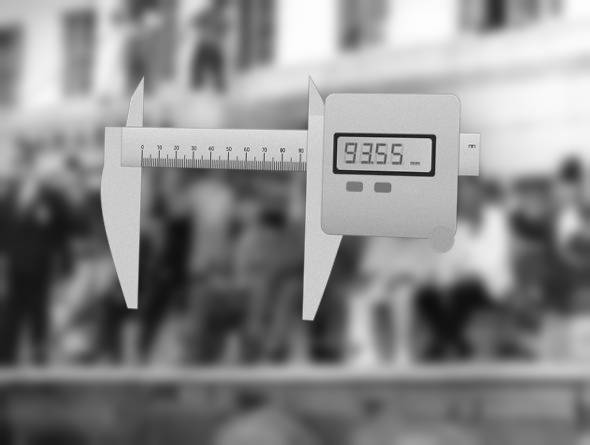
mm 93.55
